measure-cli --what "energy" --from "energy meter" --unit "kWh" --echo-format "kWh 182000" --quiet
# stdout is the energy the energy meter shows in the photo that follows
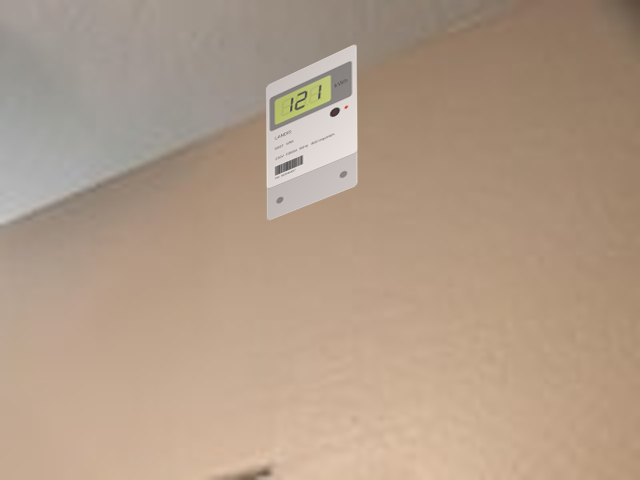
kWh 121
